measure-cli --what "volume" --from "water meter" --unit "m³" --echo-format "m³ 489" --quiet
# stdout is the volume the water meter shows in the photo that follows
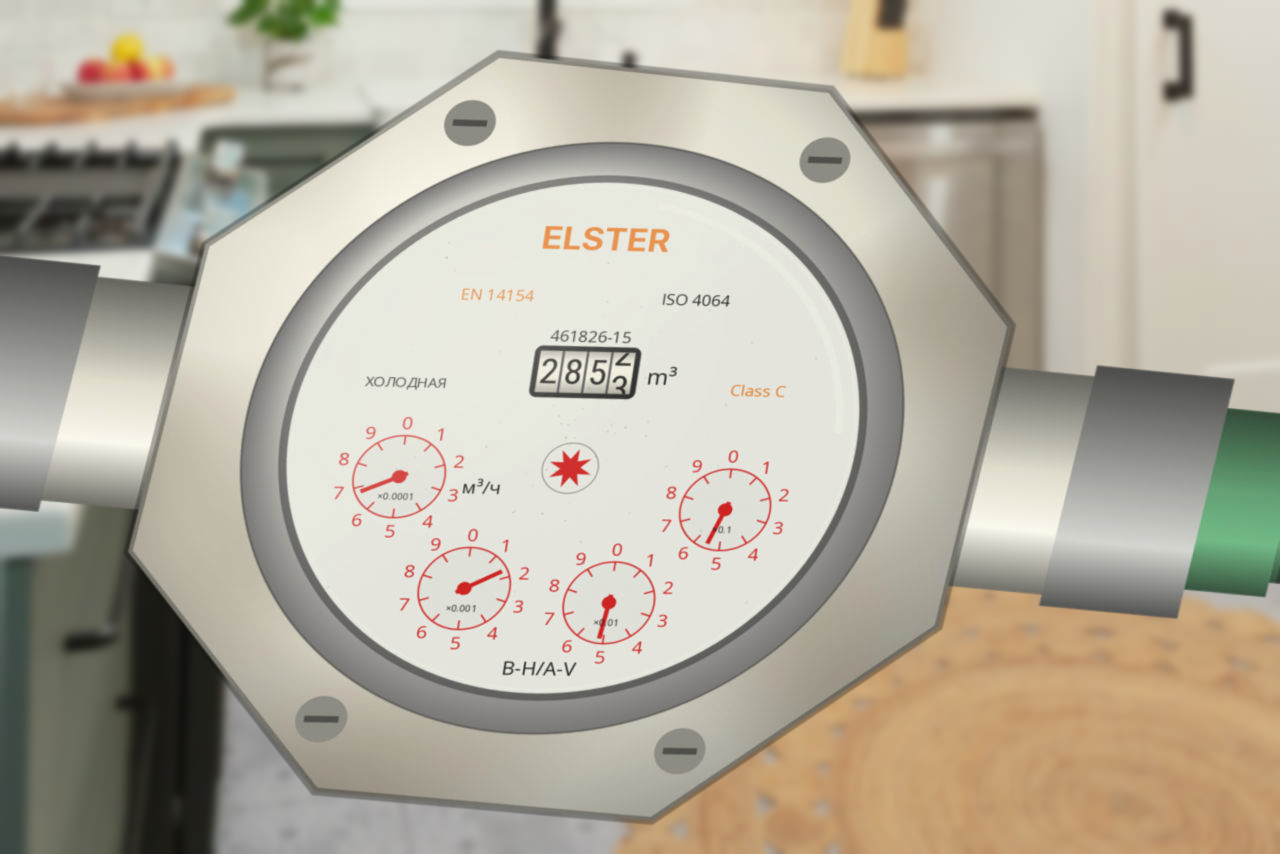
m³ 2852.5516
